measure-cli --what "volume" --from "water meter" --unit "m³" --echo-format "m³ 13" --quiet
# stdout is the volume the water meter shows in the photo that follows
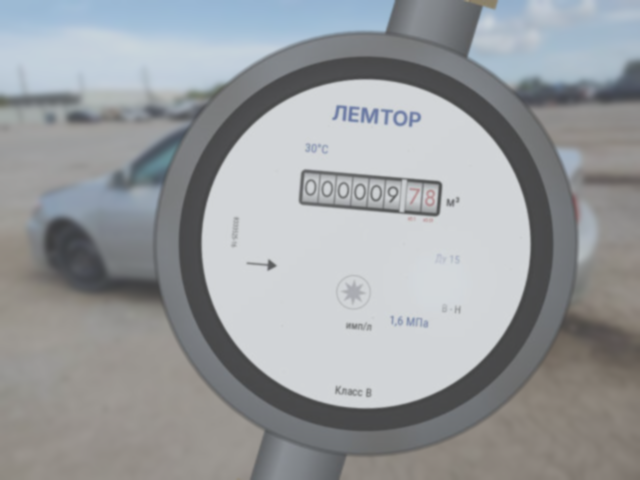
m³ 9.78
